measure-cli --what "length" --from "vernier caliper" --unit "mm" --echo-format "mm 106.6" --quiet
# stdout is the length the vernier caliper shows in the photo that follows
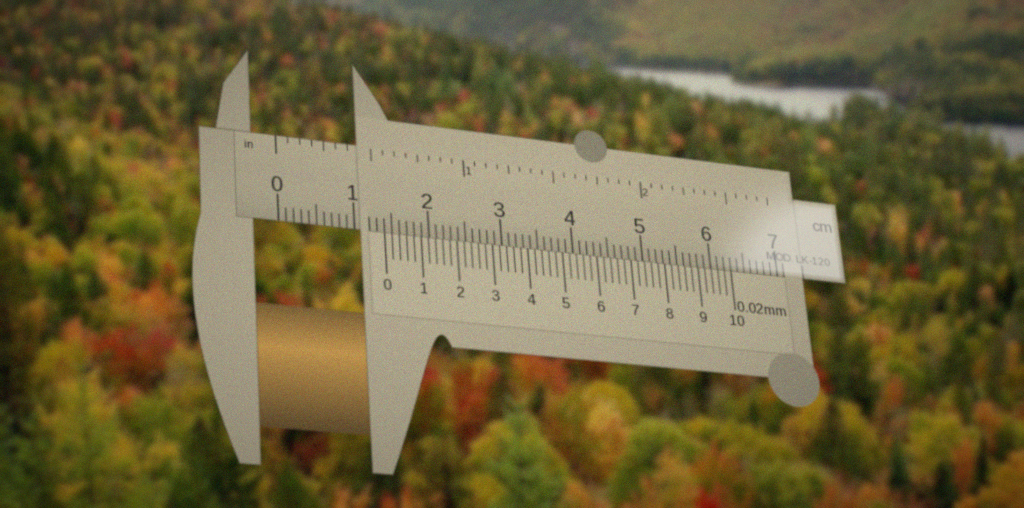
mm 14.0
